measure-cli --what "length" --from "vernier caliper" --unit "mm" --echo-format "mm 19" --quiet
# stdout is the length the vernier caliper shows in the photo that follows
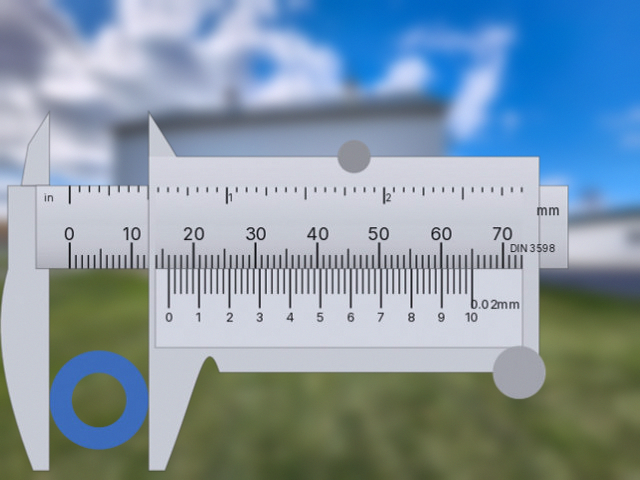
mm 16.0
